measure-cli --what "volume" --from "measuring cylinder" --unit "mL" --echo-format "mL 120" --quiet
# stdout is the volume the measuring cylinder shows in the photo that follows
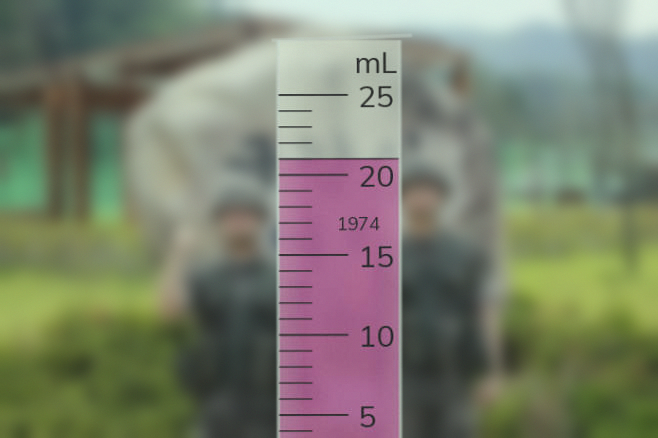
mL 21
